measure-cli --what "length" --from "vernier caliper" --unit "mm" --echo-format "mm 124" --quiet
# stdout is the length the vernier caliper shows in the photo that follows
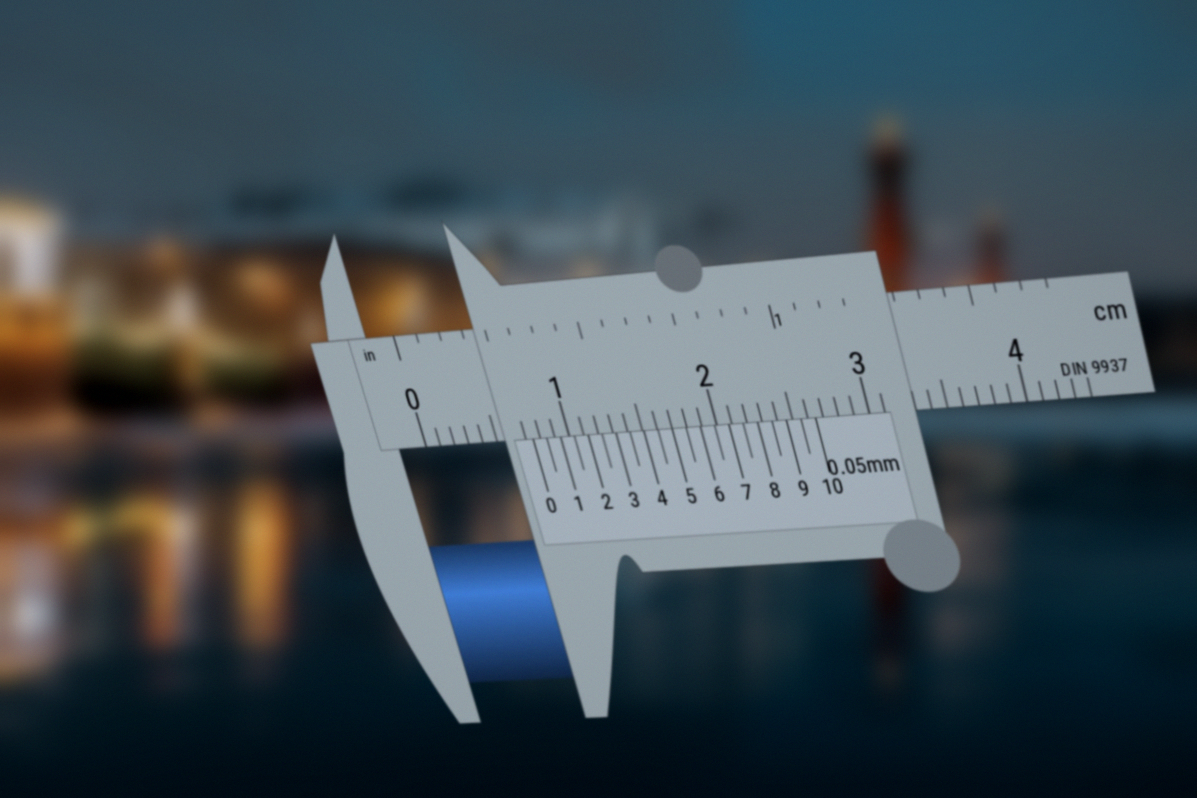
mm 7.5
